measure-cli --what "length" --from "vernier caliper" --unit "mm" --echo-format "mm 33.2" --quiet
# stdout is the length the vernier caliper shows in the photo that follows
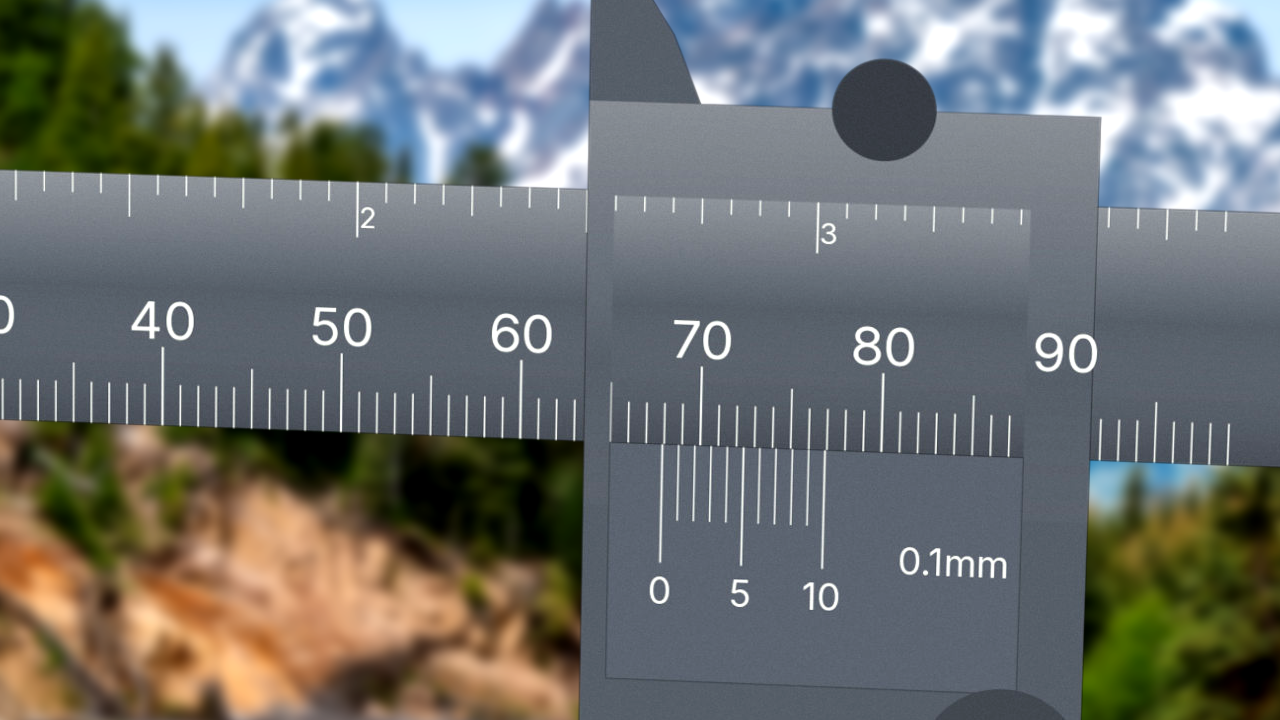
mm 67.9
